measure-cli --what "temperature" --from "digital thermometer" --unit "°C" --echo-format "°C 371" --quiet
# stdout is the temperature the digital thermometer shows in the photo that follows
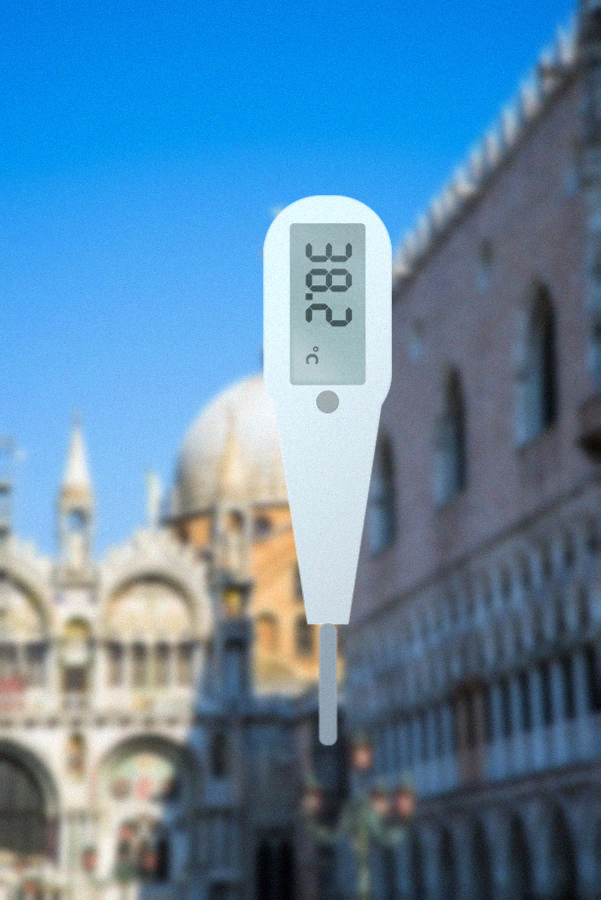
°C 38.2
